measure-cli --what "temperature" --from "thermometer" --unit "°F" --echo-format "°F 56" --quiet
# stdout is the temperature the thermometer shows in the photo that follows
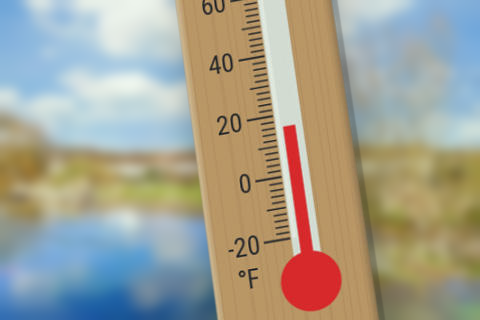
°F 16
